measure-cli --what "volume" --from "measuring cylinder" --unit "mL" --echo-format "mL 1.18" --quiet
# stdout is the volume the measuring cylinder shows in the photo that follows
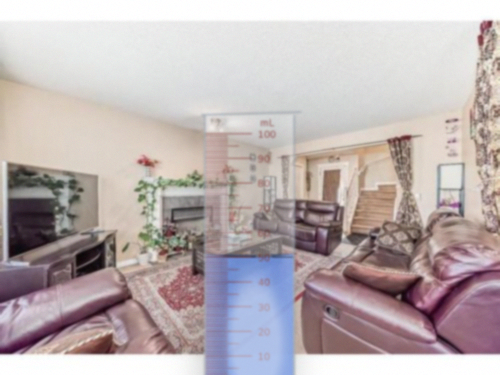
mL 50
